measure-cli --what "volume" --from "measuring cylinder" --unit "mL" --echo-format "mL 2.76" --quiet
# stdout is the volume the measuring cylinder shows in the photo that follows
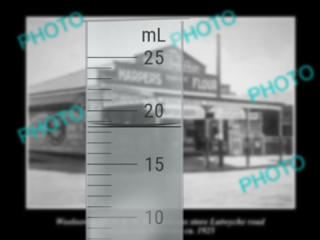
mL 18.5
